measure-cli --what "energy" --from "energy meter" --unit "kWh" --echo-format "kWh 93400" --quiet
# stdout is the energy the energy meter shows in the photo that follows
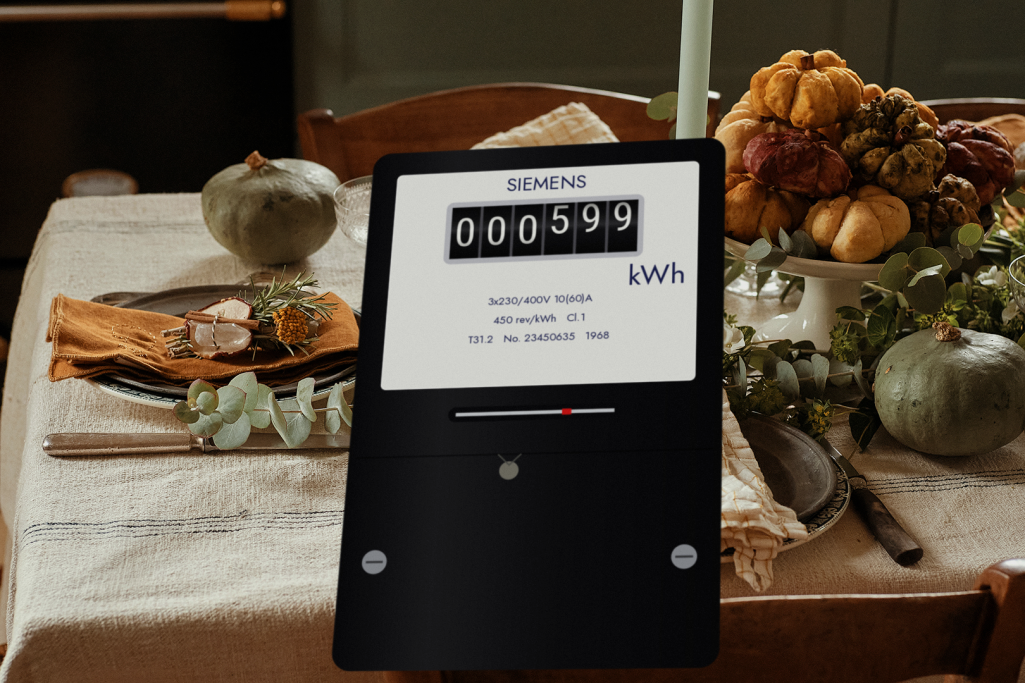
kWh 599
